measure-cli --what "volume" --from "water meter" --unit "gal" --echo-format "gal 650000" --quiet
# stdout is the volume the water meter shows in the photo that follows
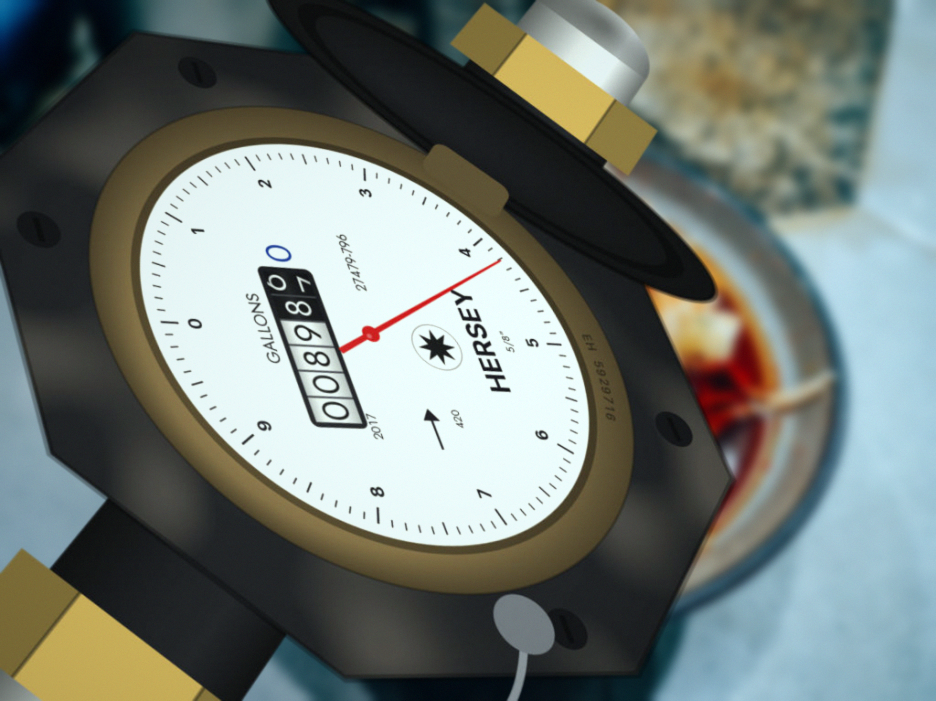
gal 89864.2
